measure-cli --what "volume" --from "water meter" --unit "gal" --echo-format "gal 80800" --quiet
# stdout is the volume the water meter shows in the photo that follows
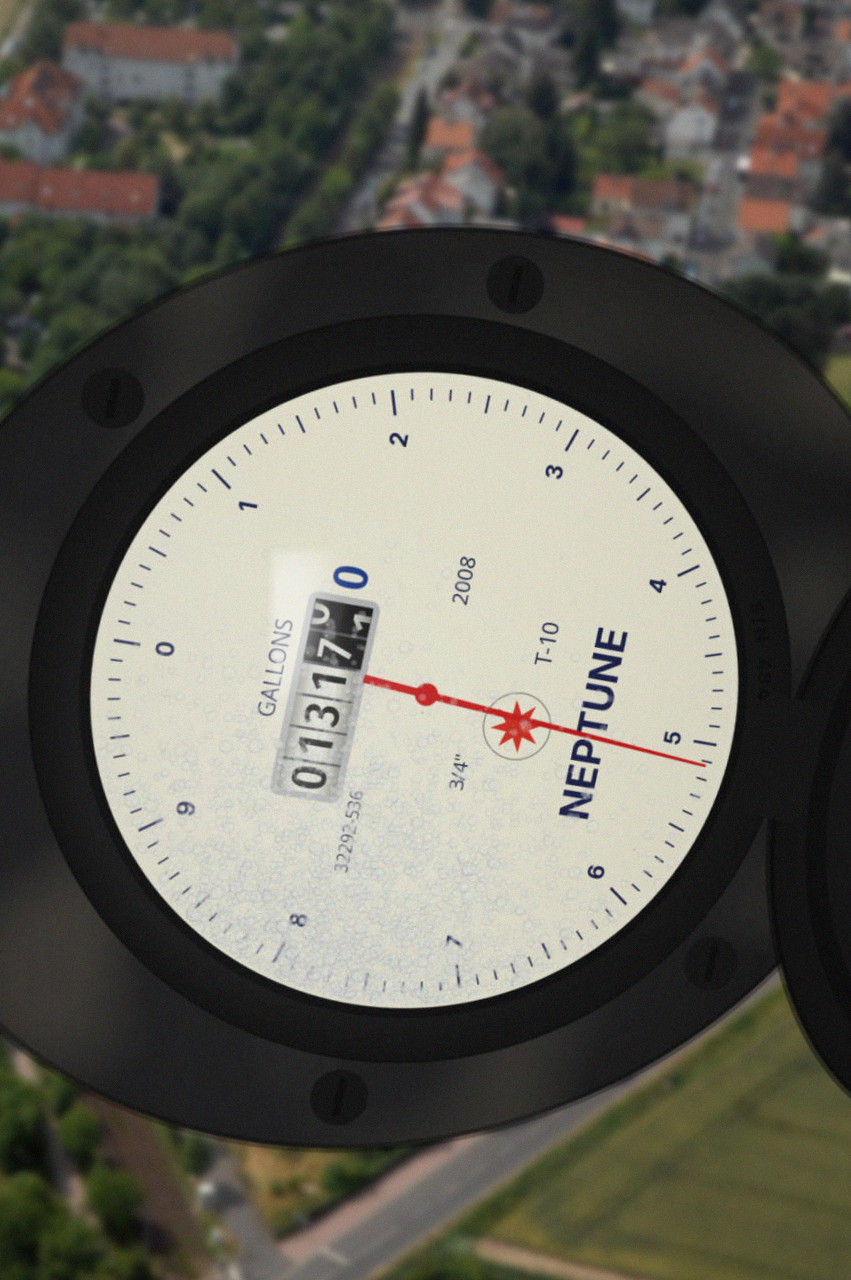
gal 131705.1
